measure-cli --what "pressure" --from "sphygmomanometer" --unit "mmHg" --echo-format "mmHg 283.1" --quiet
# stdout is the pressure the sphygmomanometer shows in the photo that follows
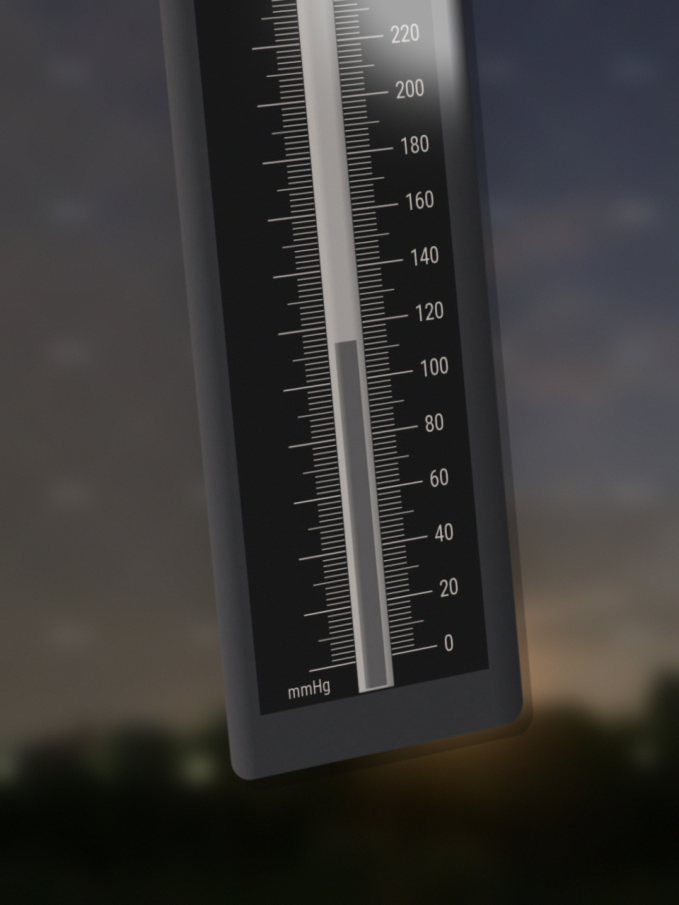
mmHg 114
